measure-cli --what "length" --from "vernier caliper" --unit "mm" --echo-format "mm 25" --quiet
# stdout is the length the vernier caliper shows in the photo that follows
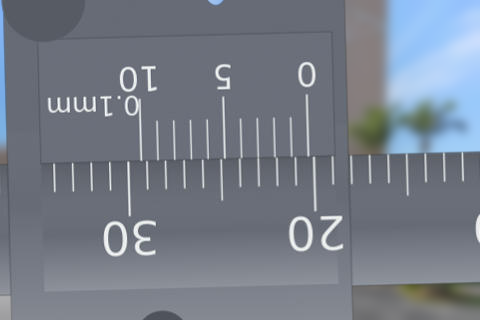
mm 20.3
